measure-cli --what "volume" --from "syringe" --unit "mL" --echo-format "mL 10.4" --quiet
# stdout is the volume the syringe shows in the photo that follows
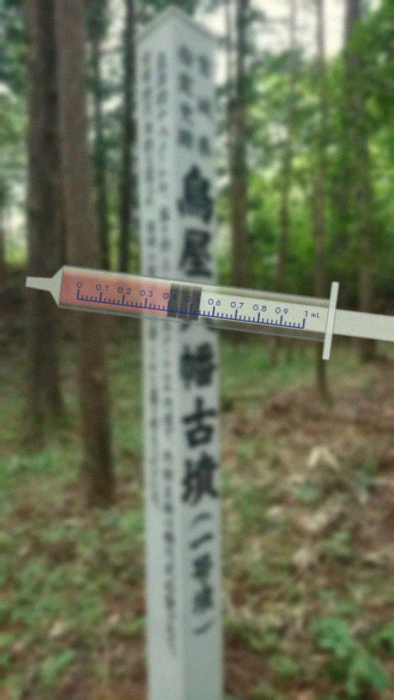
mL 0.4
